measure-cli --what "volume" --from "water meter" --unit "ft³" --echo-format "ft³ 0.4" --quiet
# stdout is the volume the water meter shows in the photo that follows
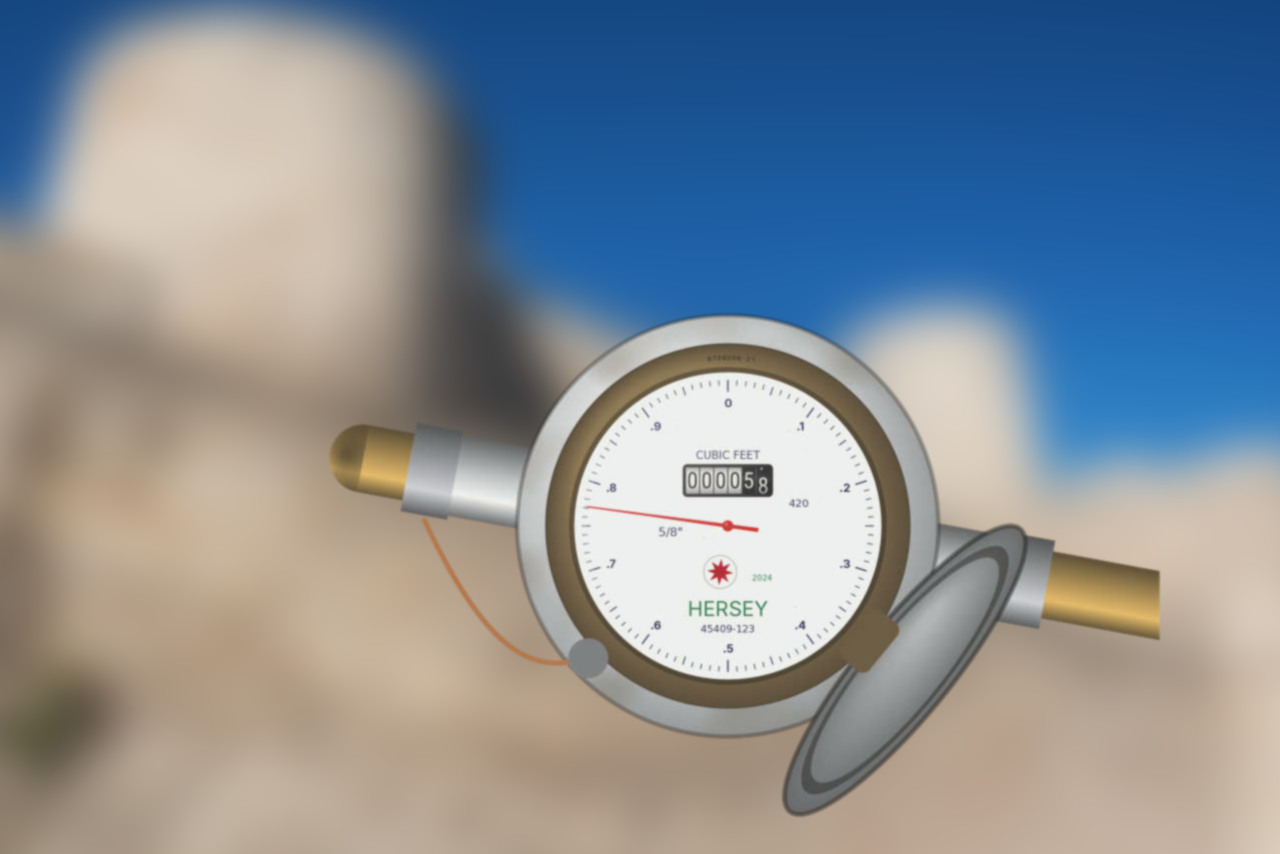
ft³ 57.77
